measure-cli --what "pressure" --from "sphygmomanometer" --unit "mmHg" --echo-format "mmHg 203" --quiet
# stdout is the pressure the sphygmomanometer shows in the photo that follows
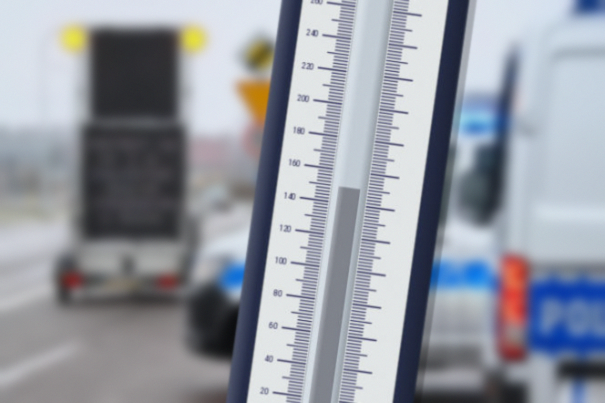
mmHg 150
